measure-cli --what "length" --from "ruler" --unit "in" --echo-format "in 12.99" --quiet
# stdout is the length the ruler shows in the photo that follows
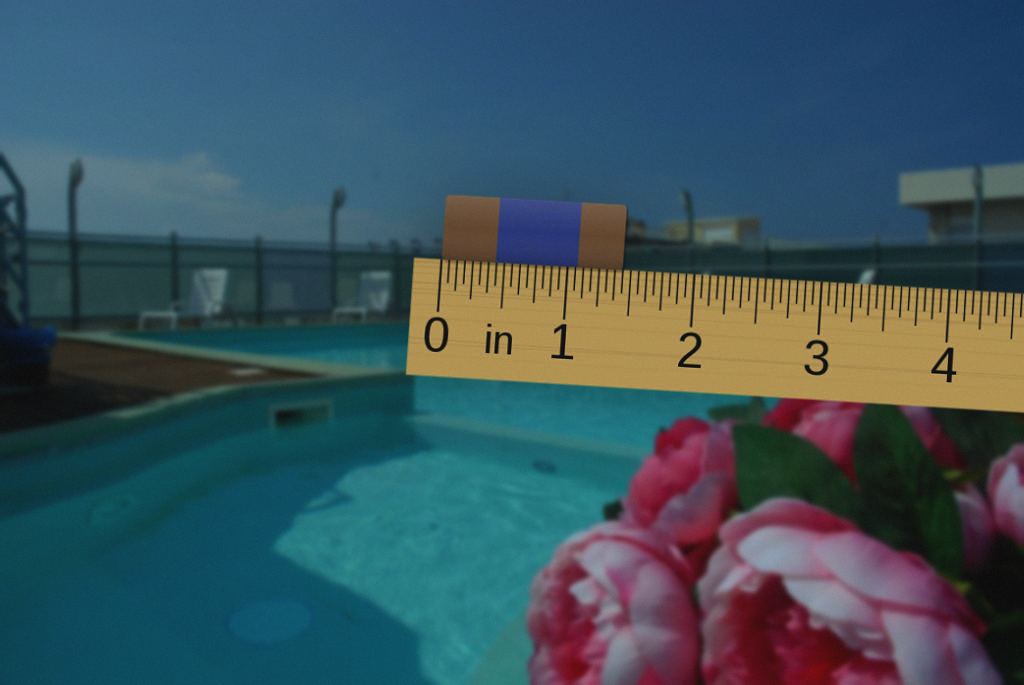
in 1.4375
